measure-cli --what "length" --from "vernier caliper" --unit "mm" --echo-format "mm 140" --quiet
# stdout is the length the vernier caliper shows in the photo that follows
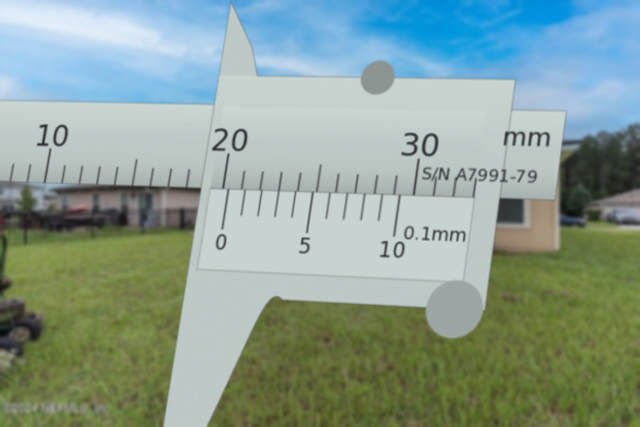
mm 20.3
